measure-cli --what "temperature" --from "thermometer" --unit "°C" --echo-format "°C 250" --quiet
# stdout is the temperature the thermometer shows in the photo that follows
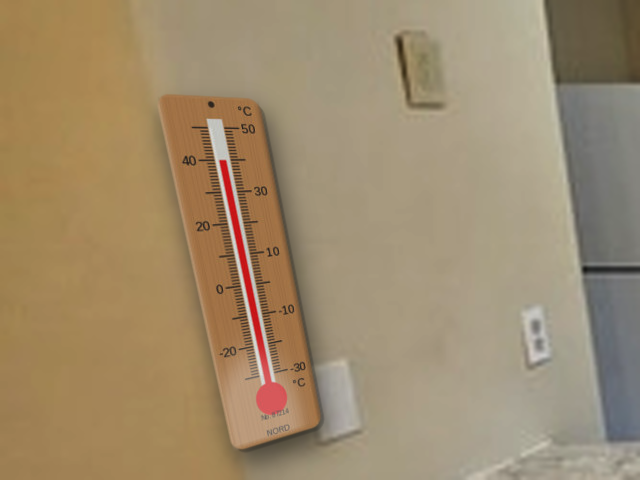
°C 40
